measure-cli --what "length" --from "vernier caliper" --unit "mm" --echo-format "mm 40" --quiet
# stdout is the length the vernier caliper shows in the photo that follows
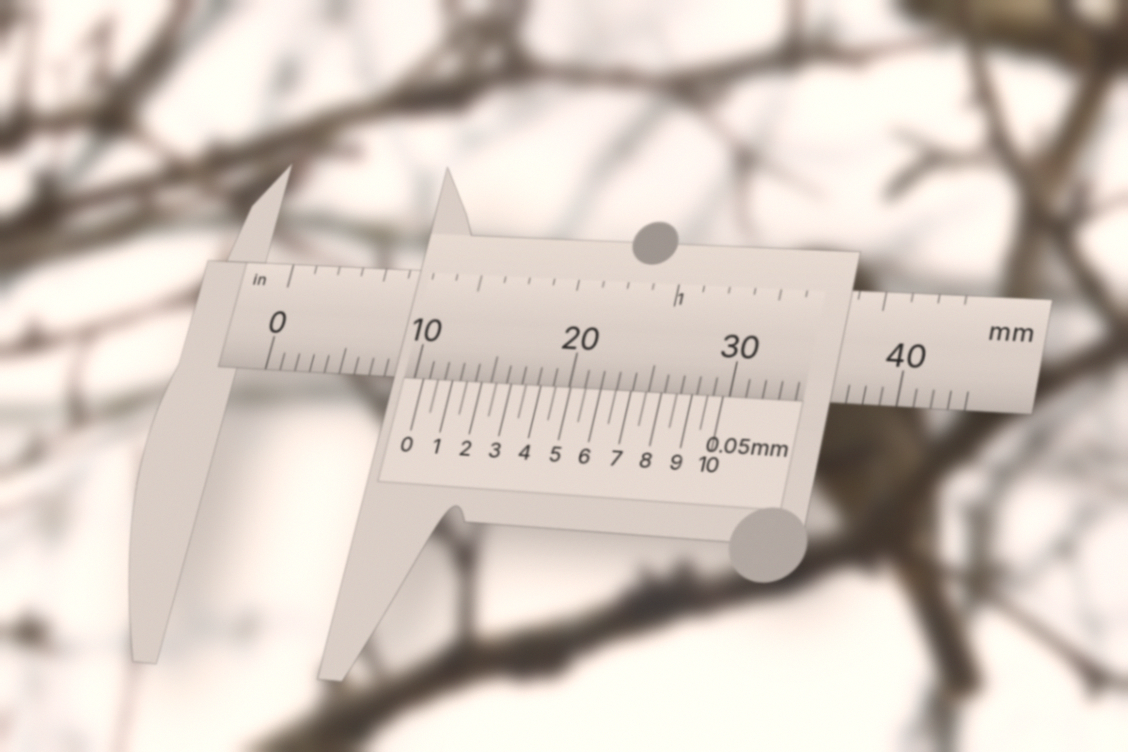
mm 10.6
